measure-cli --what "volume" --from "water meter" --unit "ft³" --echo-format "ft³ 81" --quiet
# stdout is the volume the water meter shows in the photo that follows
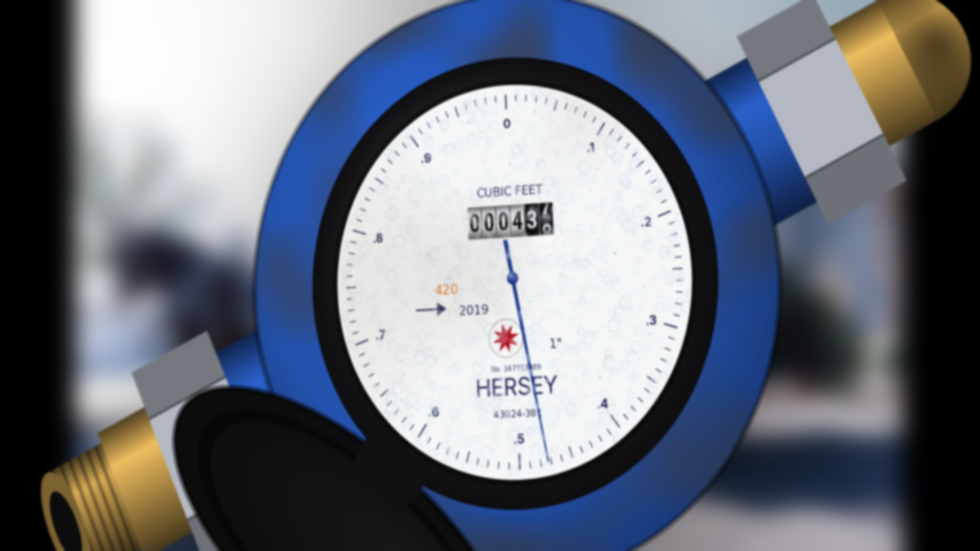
ft³ 437.47
